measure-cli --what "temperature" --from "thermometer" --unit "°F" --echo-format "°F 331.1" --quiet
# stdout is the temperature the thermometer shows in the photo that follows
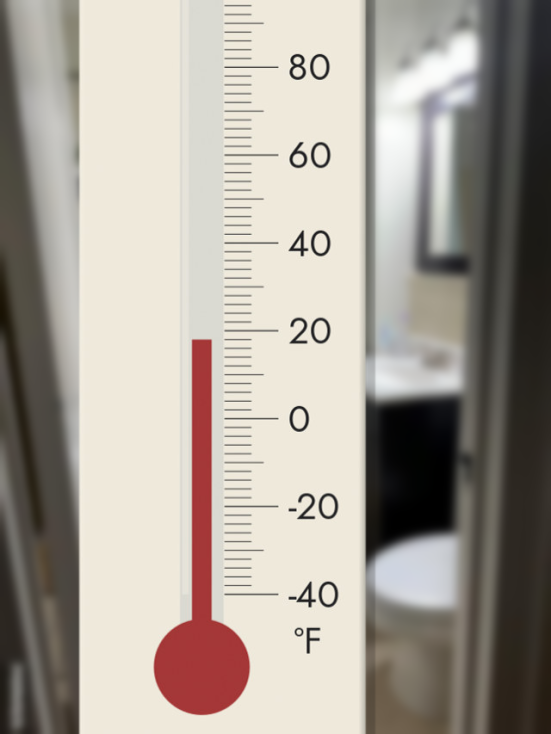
°F 18
